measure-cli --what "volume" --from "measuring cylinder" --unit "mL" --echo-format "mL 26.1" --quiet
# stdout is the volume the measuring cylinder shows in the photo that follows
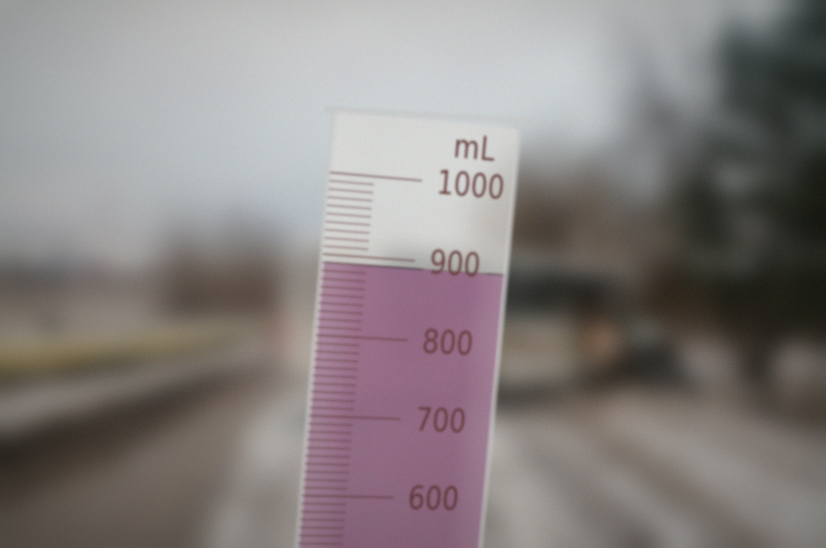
mL 890
